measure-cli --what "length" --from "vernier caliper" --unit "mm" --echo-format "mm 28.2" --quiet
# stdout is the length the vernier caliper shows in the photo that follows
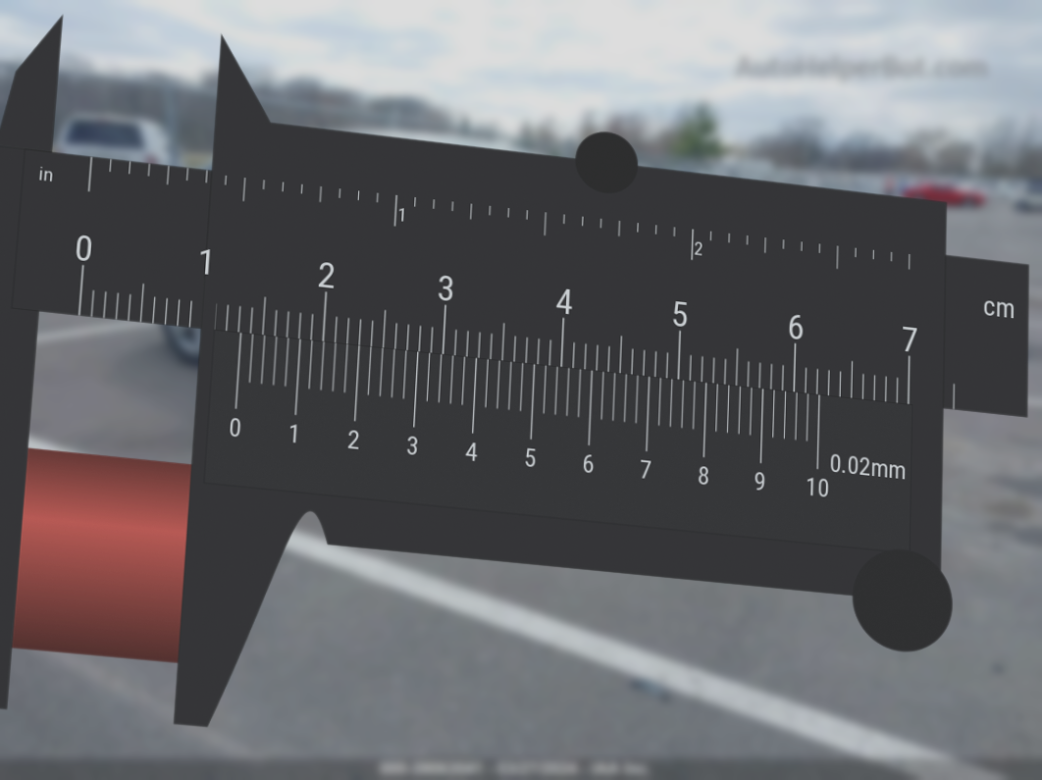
mm 13.2
